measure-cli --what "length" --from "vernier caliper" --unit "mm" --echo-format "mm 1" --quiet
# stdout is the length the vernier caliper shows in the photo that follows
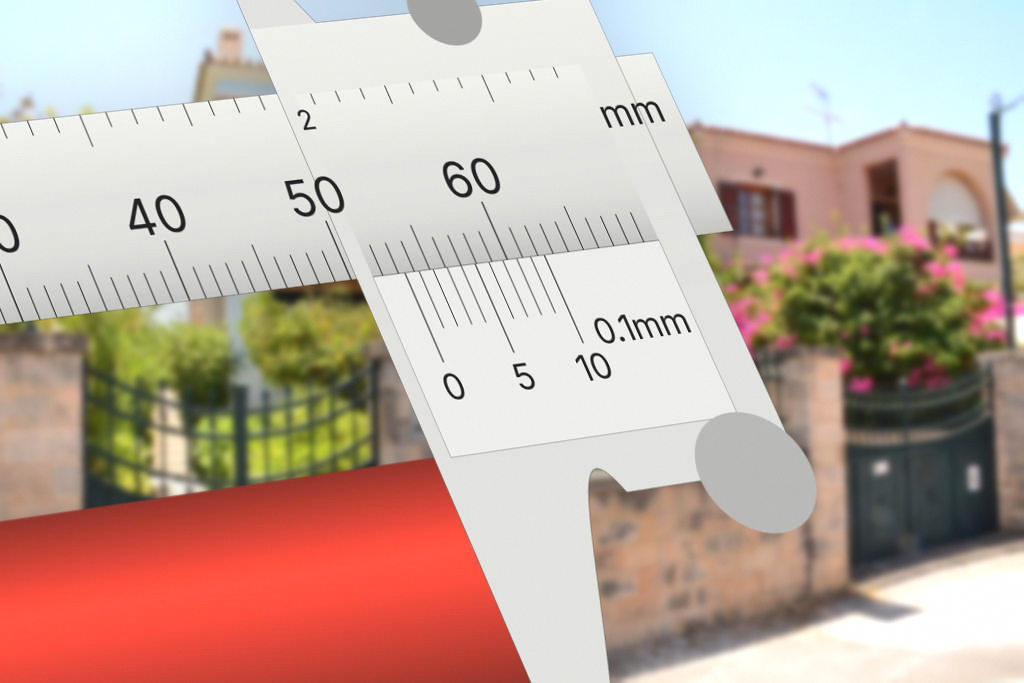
mm 53.4
